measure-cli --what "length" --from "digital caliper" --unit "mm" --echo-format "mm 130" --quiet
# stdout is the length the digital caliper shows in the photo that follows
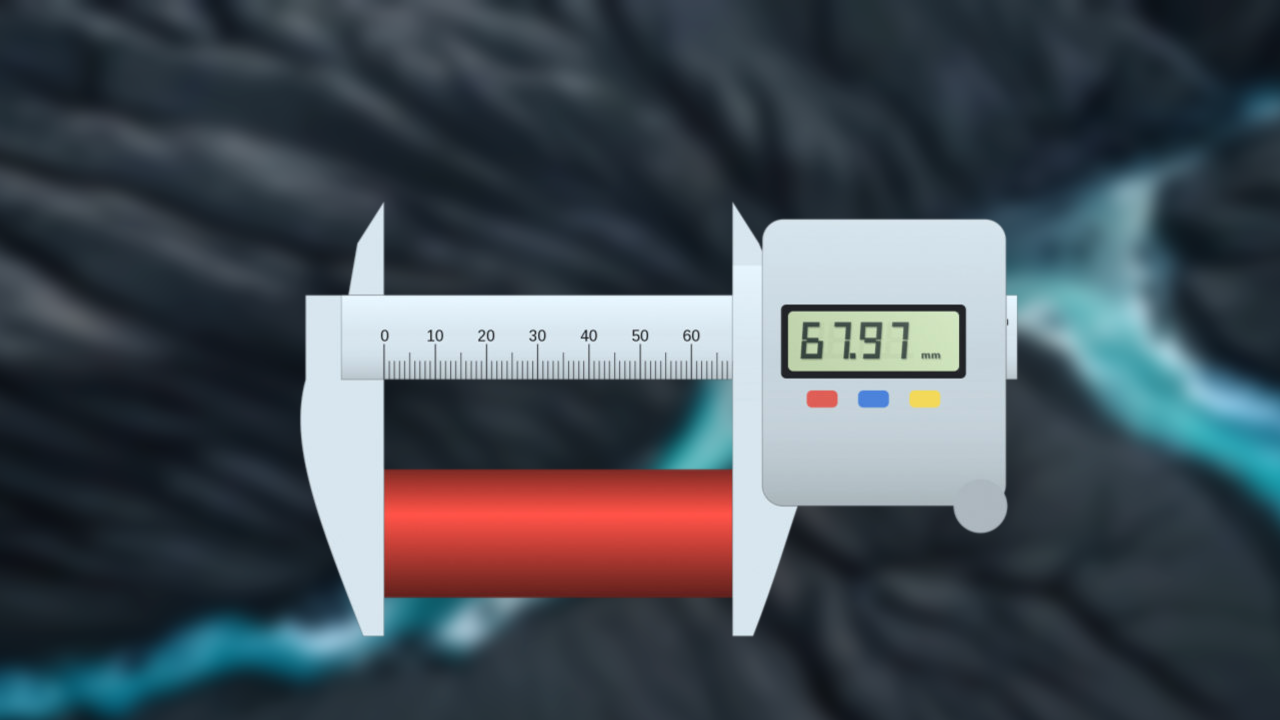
mm 67.97
